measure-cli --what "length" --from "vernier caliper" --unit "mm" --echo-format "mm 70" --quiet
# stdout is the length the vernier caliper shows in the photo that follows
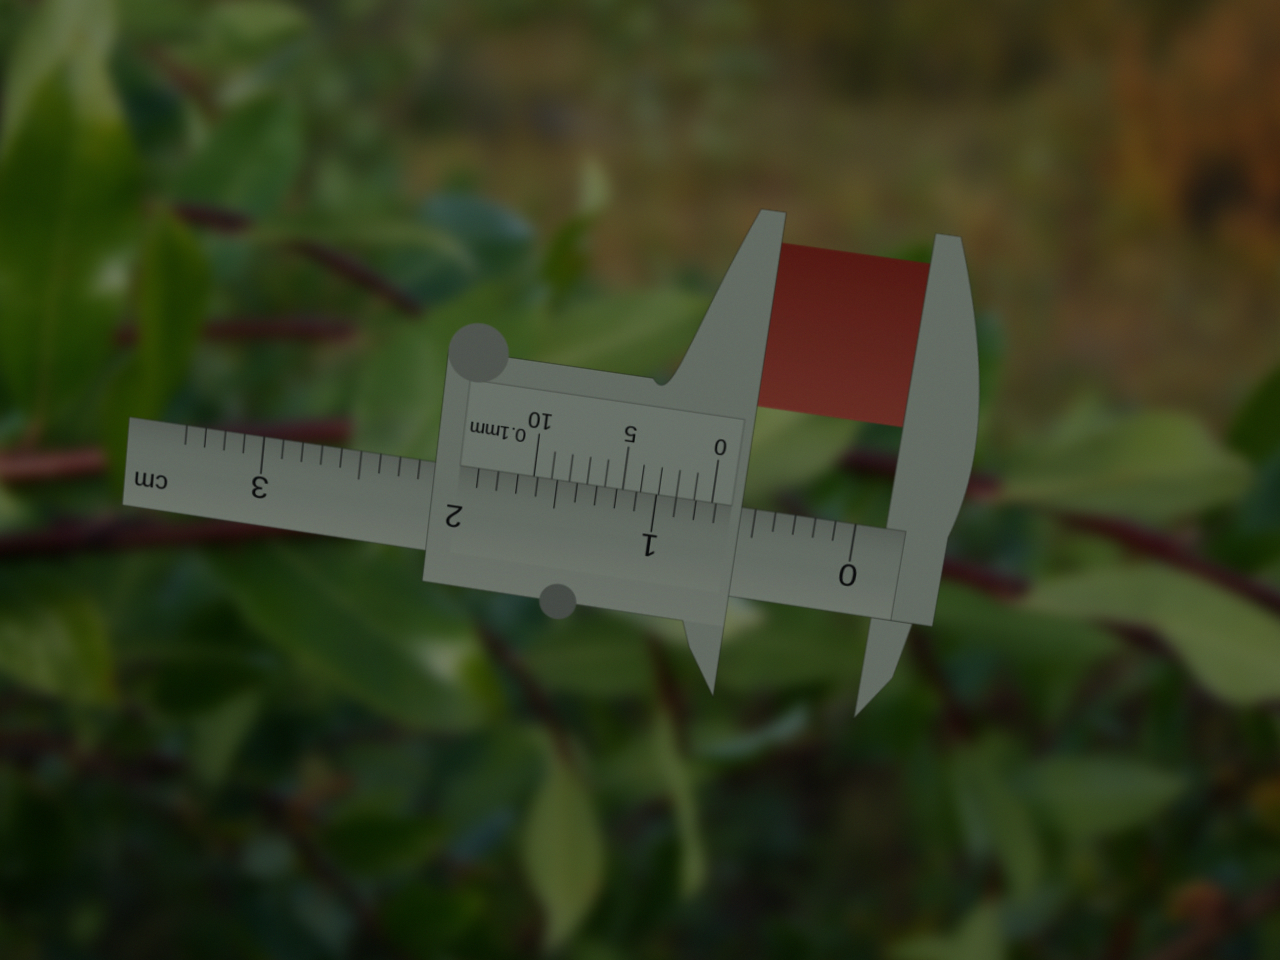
mm 7.2
